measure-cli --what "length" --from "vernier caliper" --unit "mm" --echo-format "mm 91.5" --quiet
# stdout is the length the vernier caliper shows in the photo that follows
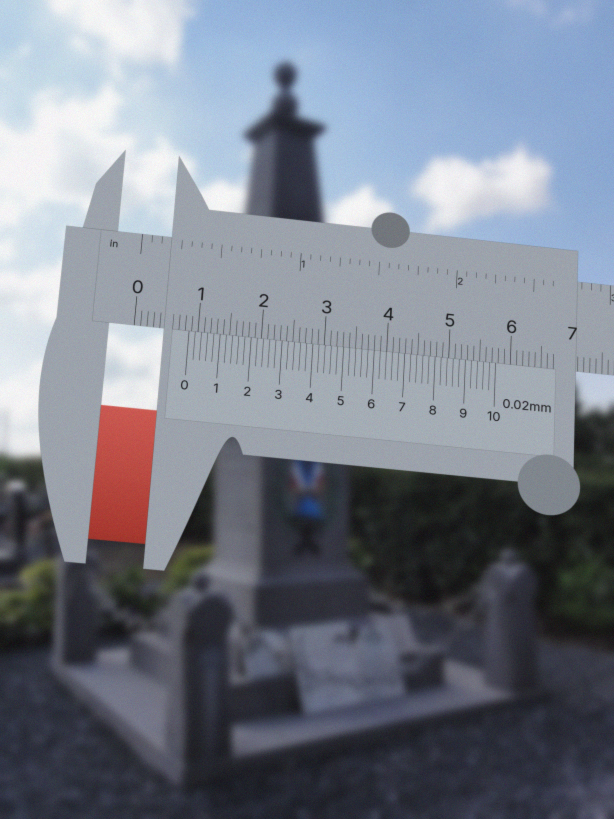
mm 8.6
